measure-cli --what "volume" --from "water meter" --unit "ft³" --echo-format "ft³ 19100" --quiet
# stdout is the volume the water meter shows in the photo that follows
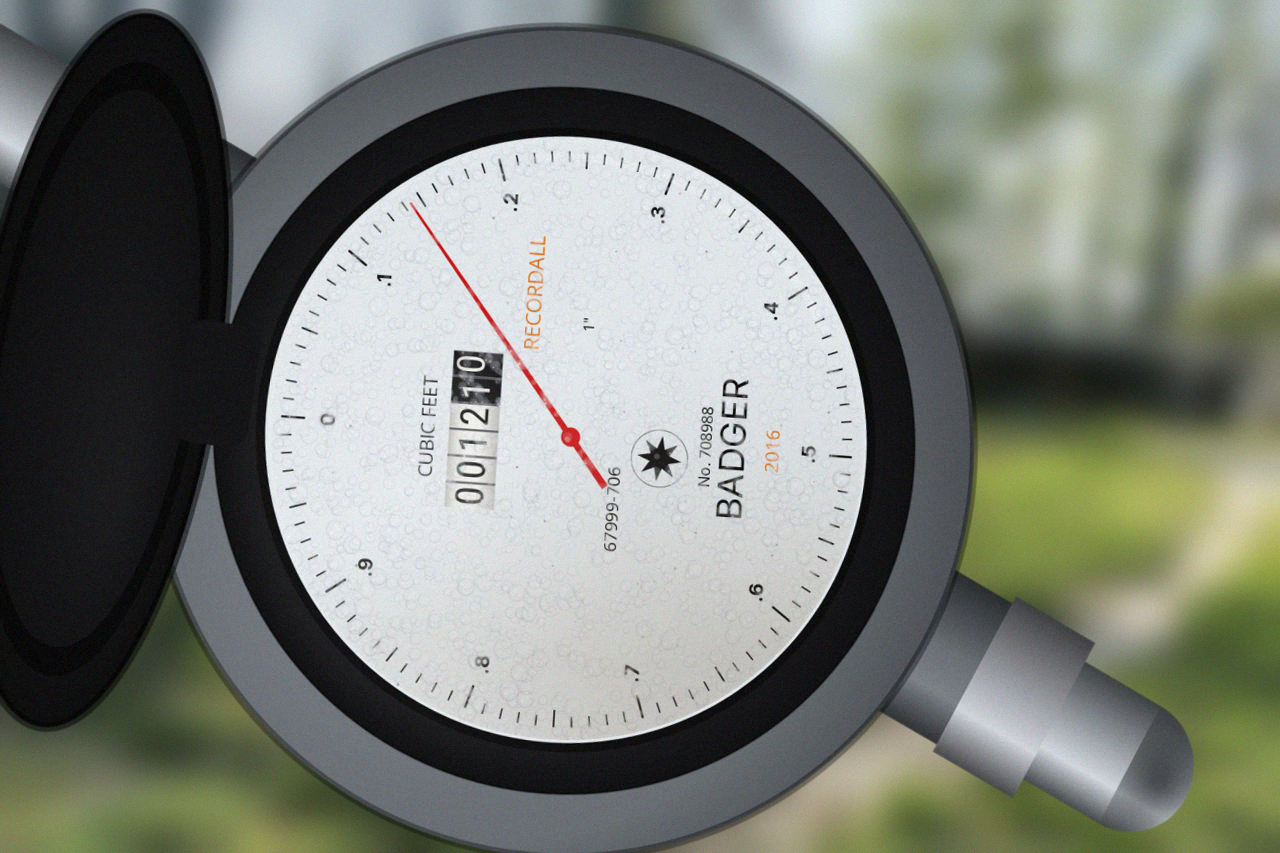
ft³ 1210.14
